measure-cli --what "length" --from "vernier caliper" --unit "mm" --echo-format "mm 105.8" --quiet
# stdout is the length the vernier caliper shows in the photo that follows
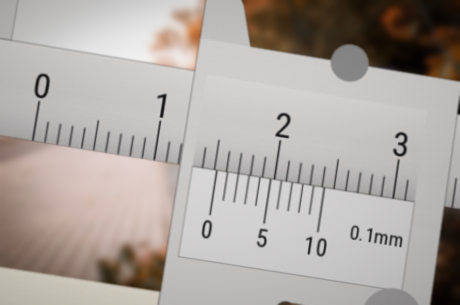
mm 15.2
